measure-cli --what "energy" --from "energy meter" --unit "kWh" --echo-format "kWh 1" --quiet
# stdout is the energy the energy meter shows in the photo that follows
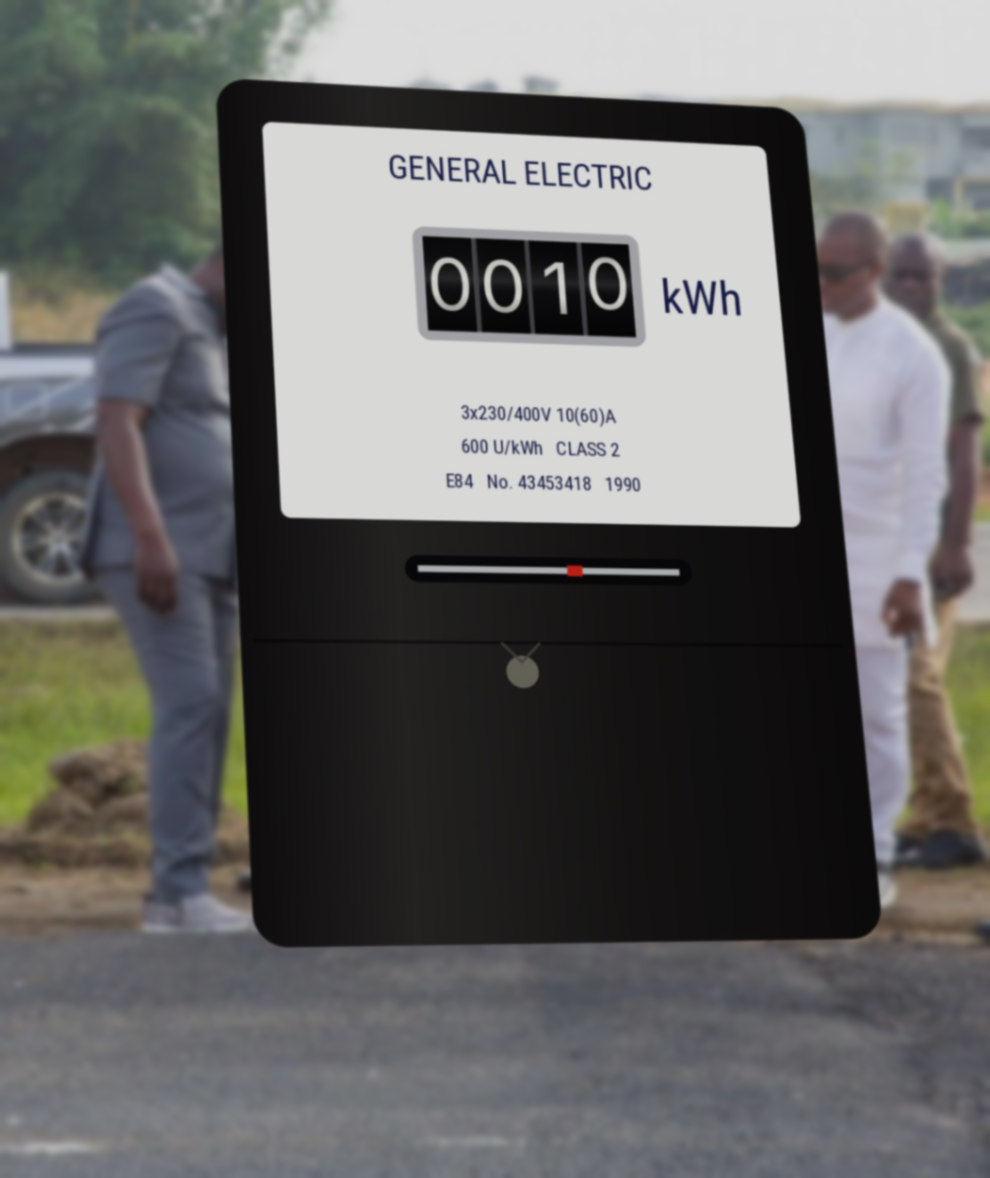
kWh 10
